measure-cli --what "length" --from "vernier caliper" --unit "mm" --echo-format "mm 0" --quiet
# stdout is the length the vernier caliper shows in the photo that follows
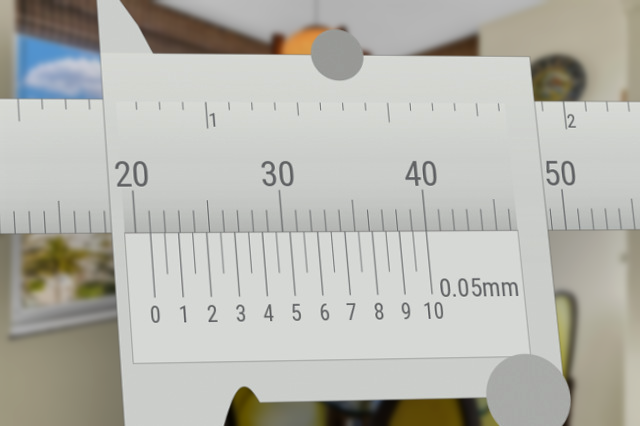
mm 21.0
